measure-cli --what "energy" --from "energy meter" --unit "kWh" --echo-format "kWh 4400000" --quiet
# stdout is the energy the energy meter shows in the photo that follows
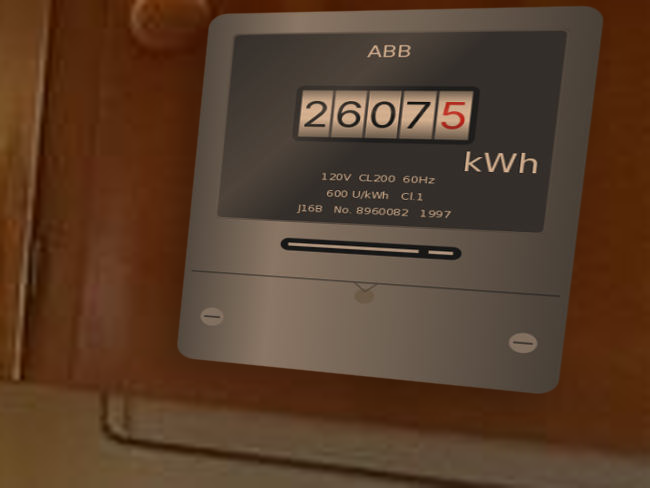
kWh 2607.5
